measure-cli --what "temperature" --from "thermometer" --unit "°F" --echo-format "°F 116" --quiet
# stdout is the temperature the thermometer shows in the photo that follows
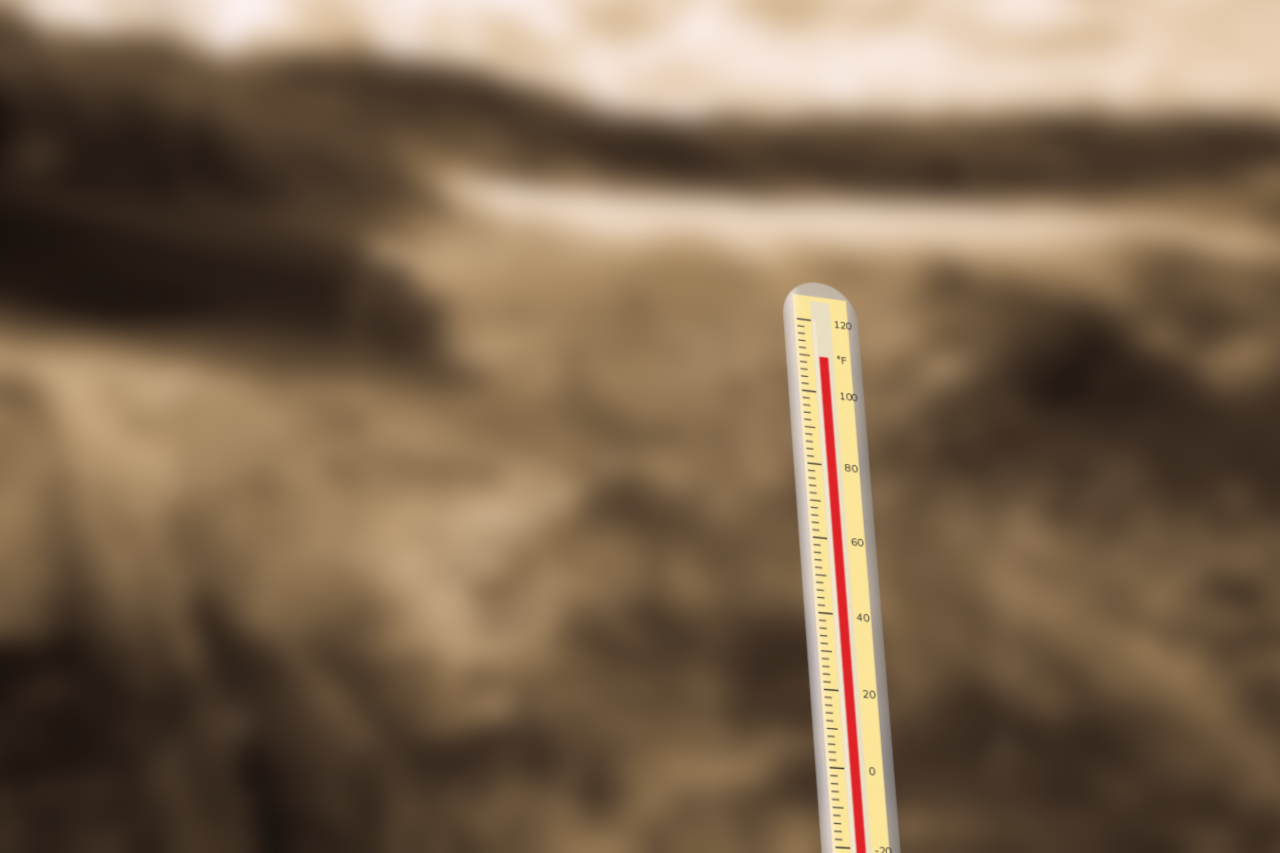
°F 110
